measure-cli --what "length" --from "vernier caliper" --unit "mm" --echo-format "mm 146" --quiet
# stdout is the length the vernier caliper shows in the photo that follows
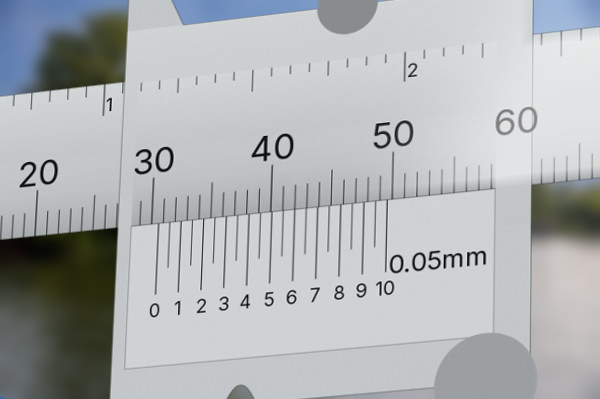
mm 30.6
